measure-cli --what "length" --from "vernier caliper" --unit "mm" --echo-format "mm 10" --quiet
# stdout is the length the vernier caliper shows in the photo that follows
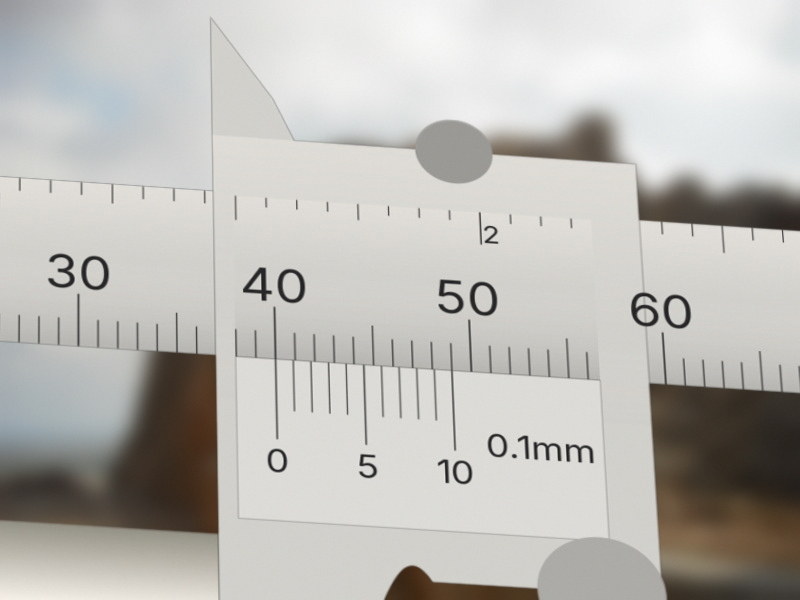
mm 40.0
